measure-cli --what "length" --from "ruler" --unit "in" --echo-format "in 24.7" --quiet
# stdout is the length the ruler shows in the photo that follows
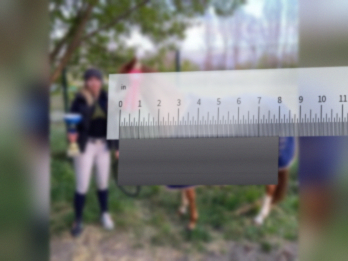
in 8
